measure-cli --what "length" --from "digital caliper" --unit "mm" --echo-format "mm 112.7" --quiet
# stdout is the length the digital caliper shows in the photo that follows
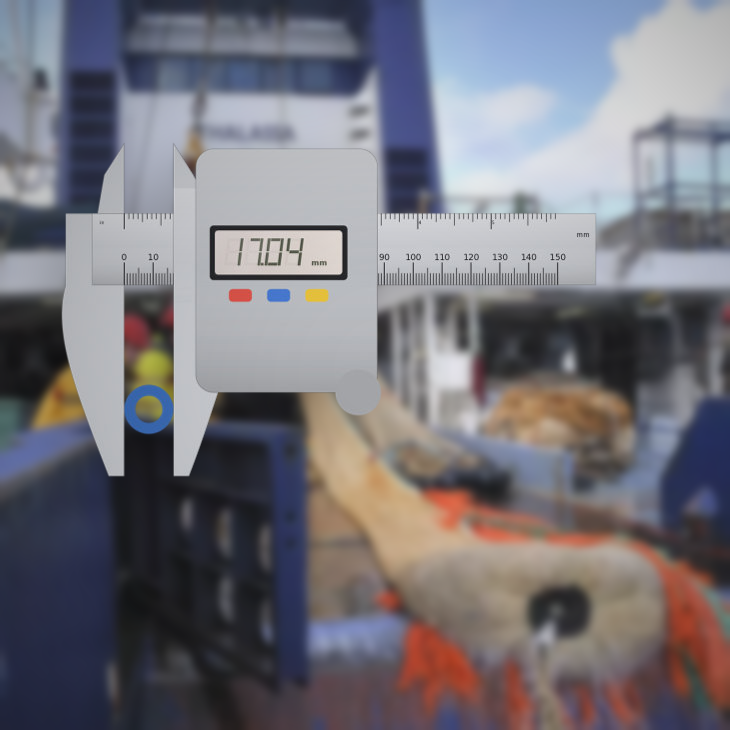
mm 17.04
